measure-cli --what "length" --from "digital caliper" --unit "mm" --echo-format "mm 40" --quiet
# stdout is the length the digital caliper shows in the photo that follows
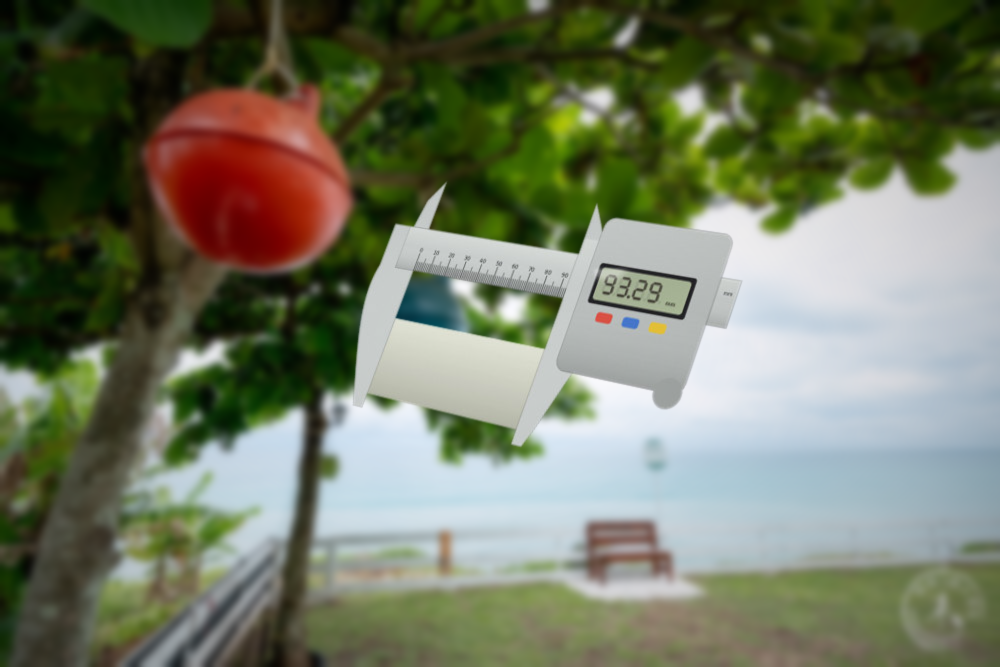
mm 93.29
